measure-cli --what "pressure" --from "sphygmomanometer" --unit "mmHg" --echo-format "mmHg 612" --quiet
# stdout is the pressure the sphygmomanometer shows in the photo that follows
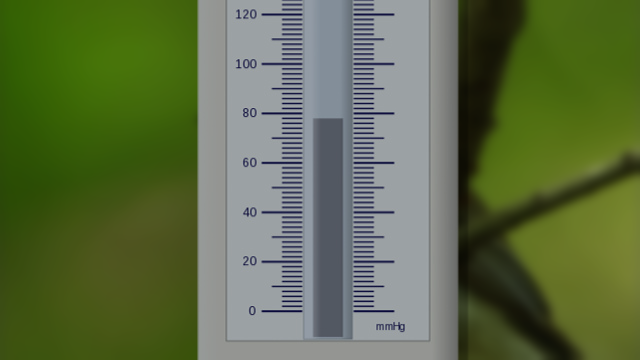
mmHg 78
